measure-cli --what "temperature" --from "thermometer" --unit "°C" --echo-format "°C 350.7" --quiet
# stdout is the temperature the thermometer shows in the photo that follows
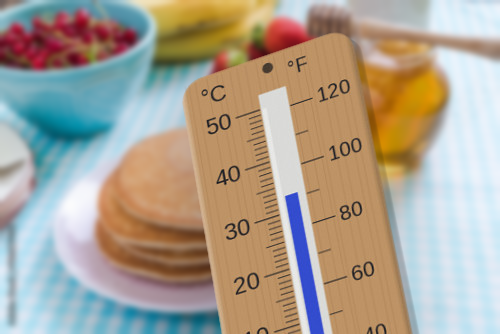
°C 33
